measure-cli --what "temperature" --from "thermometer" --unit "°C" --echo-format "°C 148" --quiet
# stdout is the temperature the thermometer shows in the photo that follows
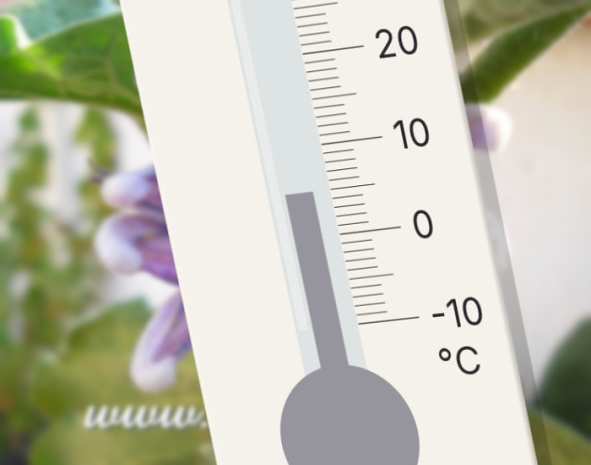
°C 5
